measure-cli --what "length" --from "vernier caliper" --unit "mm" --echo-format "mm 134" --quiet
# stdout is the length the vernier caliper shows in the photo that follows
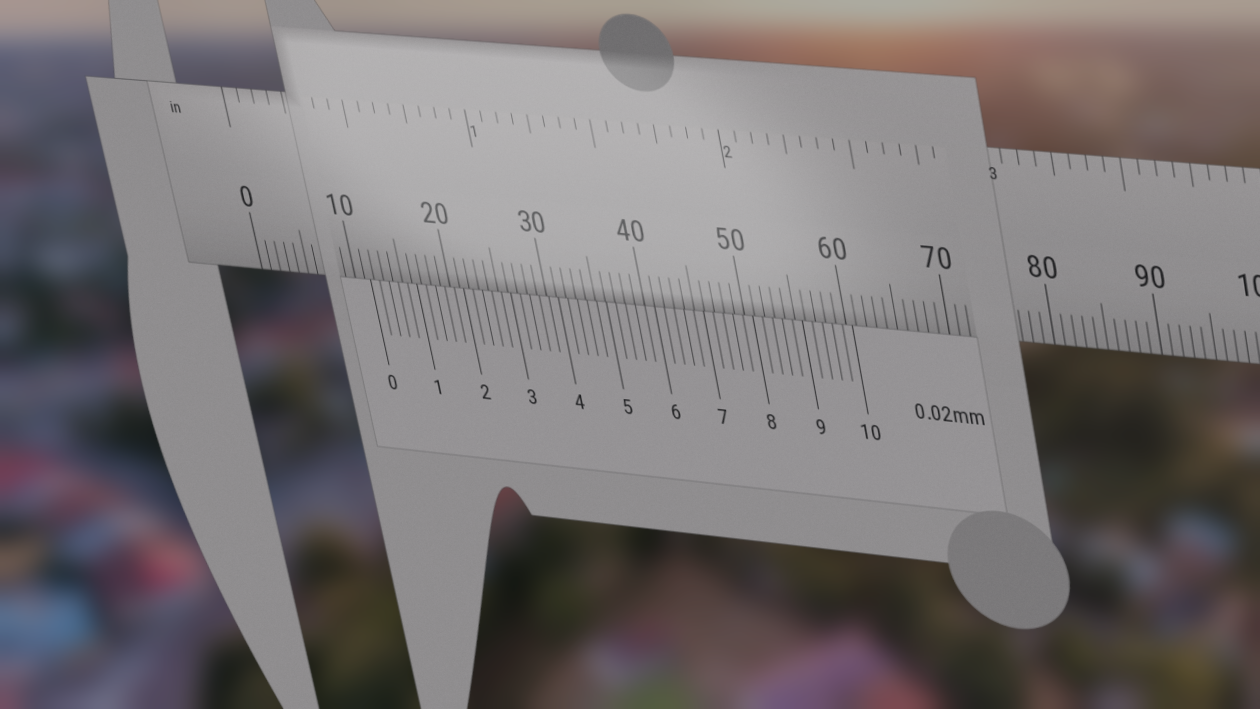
mm 11.6
